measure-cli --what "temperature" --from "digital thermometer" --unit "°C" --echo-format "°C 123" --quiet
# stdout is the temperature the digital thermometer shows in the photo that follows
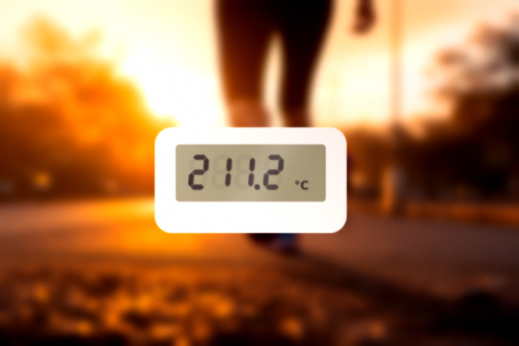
°C 211.2
